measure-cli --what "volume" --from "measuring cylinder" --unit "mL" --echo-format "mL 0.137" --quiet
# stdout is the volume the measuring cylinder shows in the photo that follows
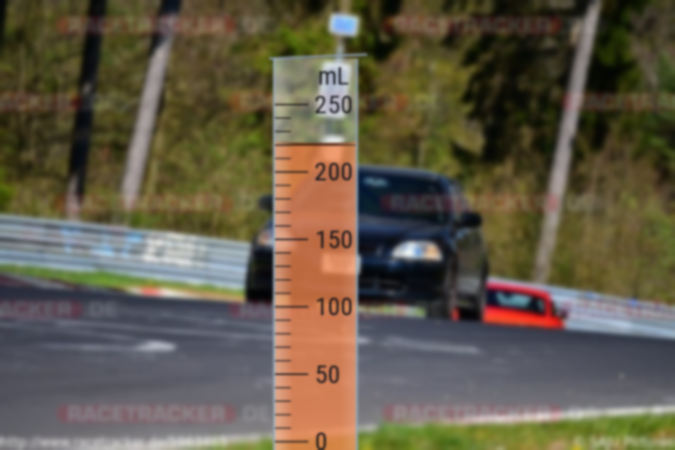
mL 220
